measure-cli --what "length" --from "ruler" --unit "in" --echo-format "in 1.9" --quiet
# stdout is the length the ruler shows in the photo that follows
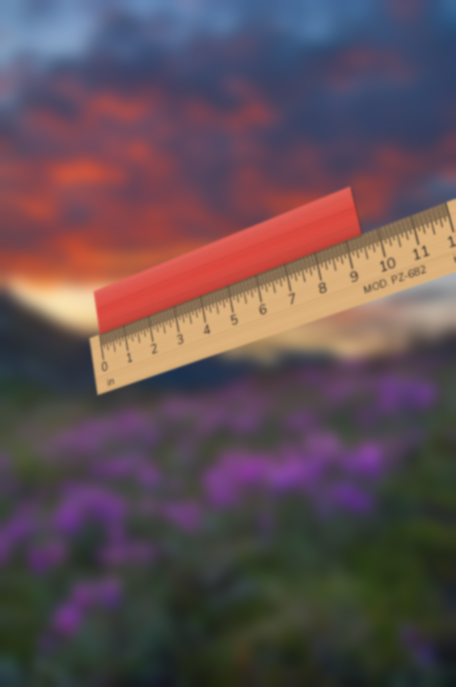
in 9.5
